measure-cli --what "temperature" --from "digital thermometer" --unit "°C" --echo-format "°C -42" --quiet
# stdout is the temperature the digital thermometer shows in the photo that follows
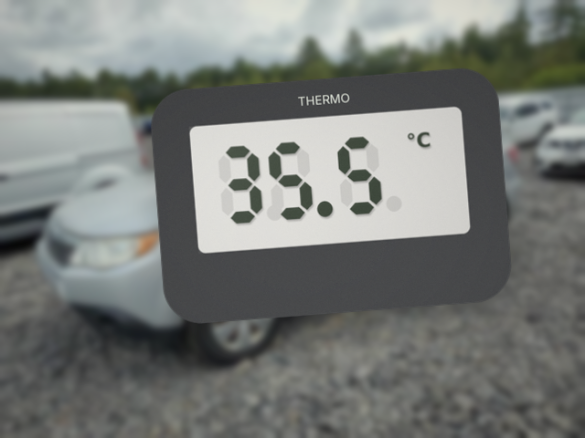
°C 35.5
